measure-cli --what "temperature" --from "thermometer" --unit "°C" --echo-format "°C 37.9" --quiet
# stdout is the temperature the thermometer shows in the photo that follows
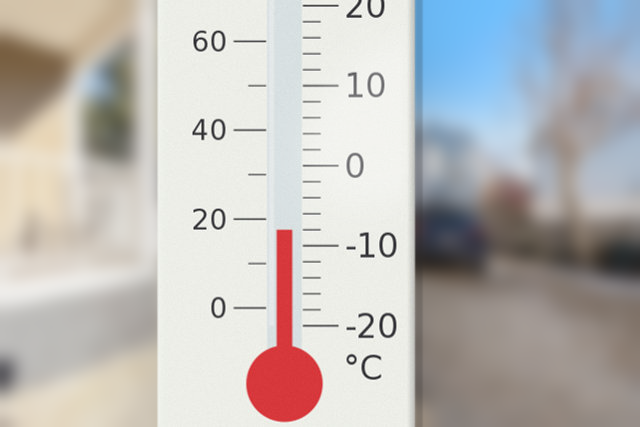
°C -8
